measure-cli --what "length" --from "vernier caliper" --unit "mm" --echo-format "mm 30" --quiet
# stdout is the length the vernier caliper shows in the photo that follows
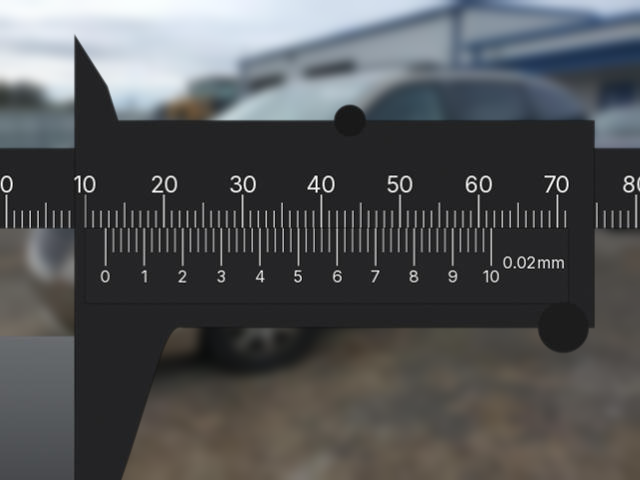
mm 12.6
